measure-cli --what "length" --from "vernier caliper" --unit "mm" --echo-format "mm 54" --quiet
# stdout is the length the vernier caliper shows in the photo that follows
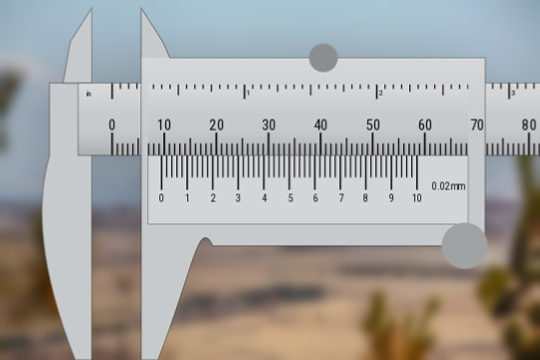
mm 9.5
